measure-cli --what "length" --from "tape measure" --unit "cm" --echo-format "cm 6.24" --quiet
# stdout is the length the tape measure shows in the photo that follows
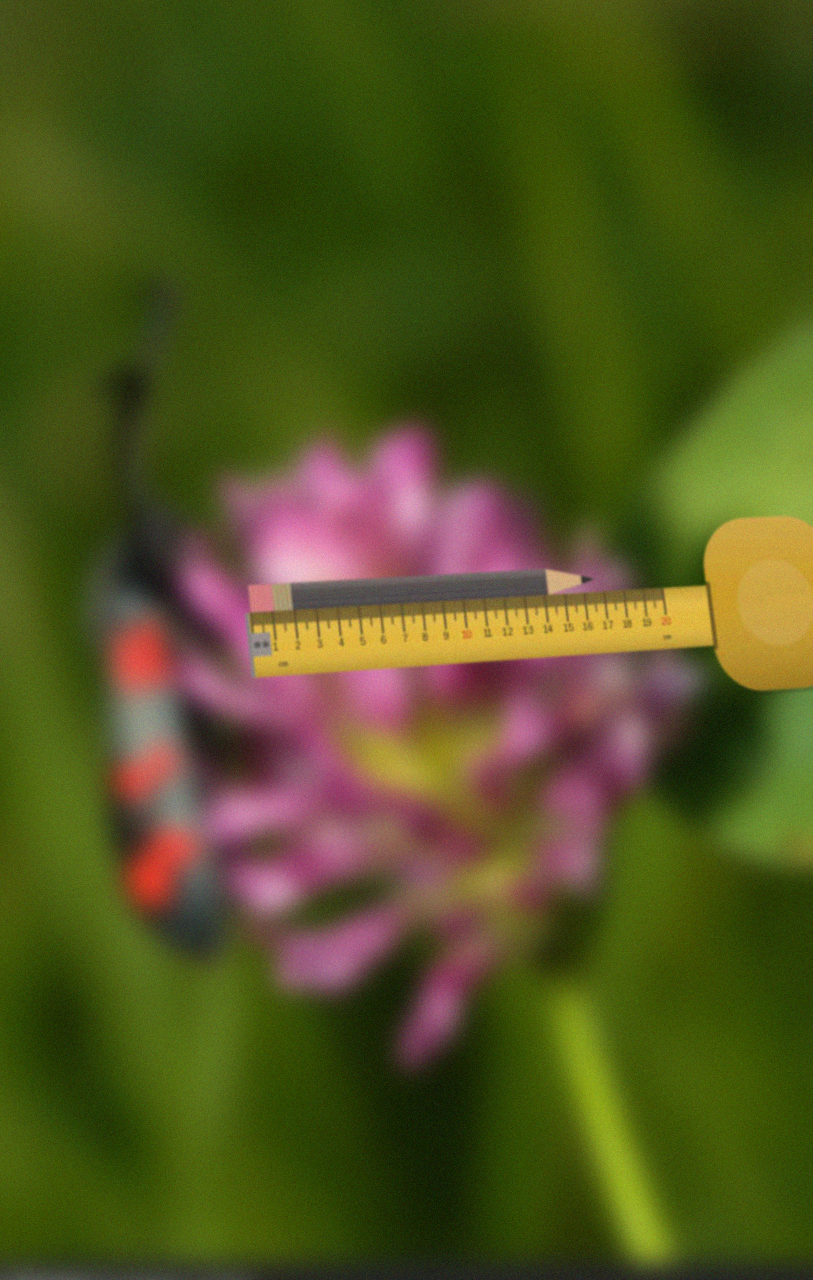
cm 16.5
